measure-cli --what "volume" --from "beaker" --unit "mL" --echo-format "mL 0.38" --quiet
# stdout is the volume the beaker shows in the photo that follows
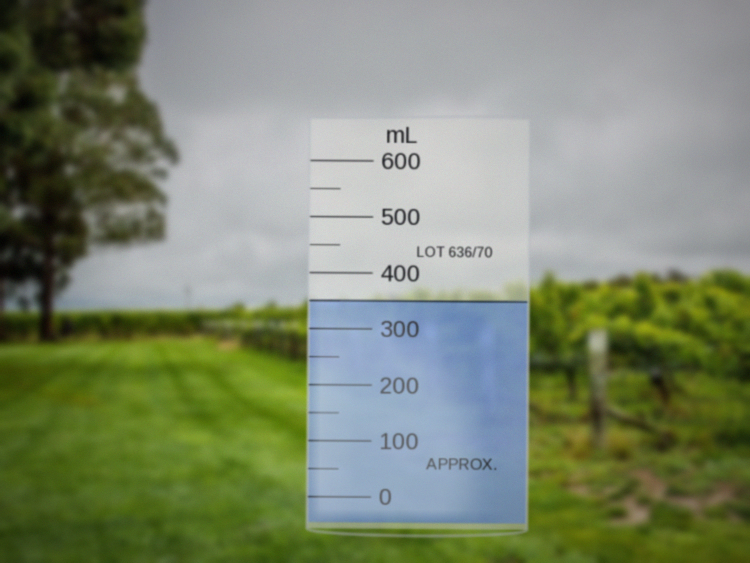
mL 350
